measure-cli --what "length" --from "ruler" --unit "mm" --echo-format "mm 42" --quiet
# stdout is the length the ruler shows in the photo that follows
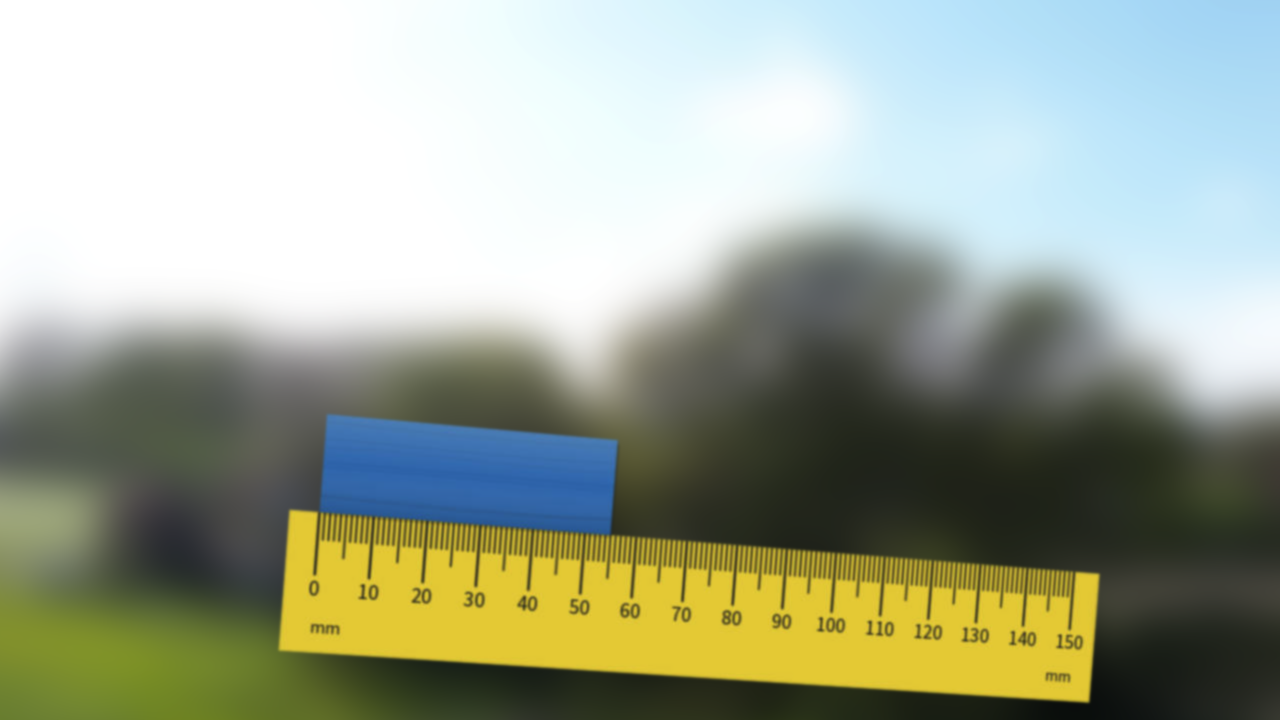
mm 55
